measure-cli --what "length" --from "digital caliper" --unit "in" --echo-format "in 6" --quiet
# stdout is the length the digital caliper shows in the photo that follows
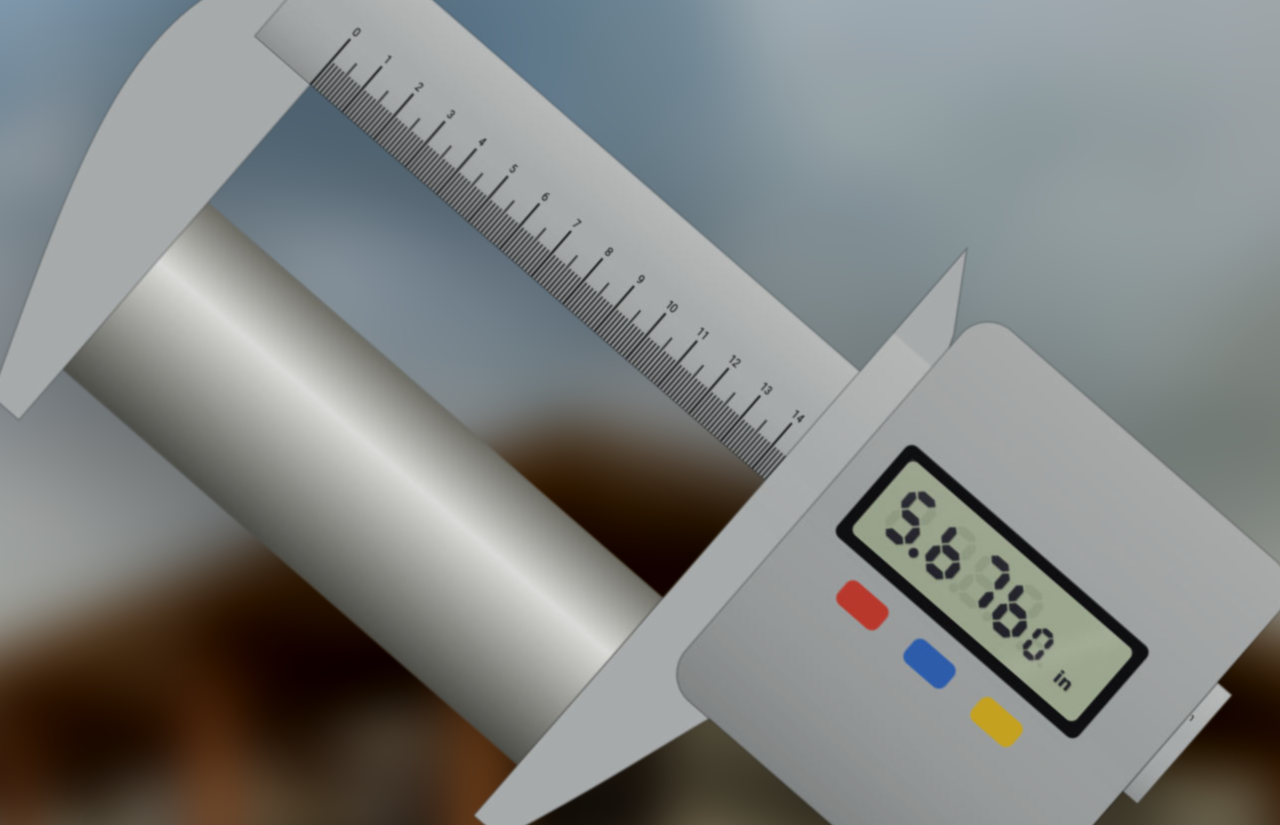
in 5.6760
